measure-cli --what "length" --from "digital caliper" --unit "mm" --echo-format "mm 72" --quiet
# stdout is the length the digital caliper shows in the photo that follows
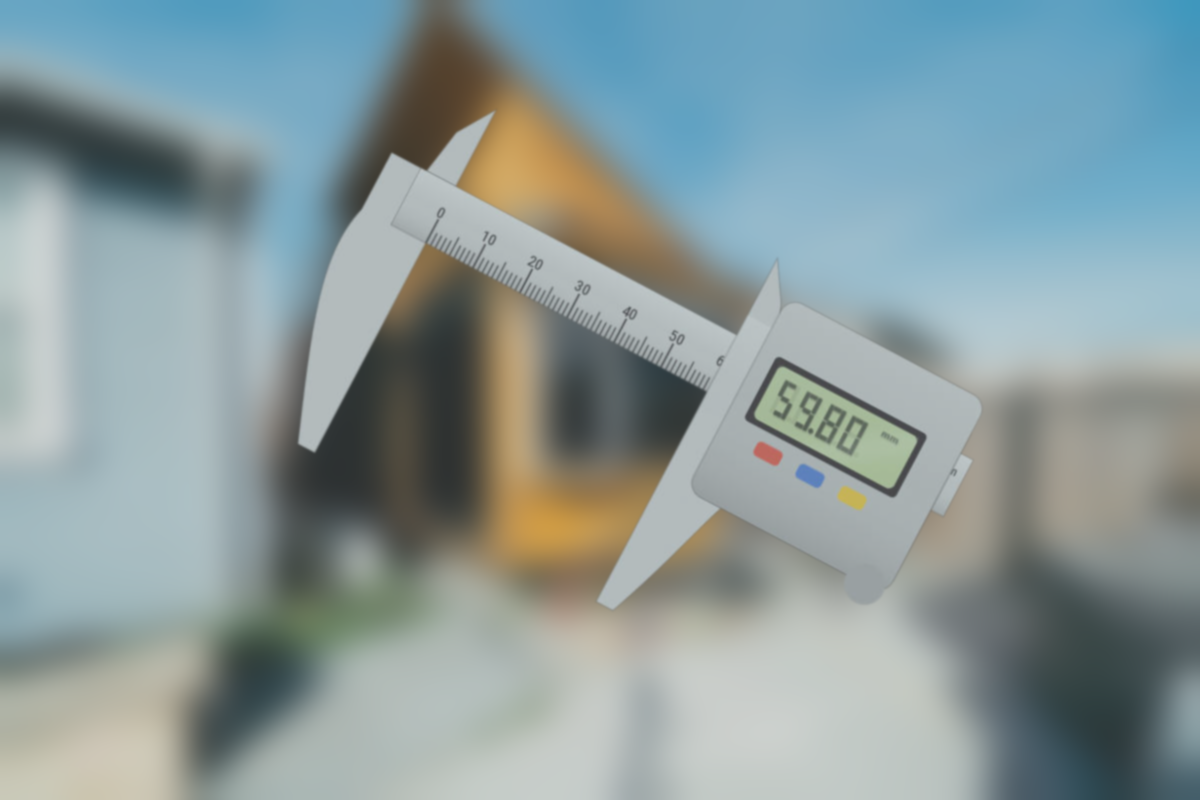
mm 59.80
